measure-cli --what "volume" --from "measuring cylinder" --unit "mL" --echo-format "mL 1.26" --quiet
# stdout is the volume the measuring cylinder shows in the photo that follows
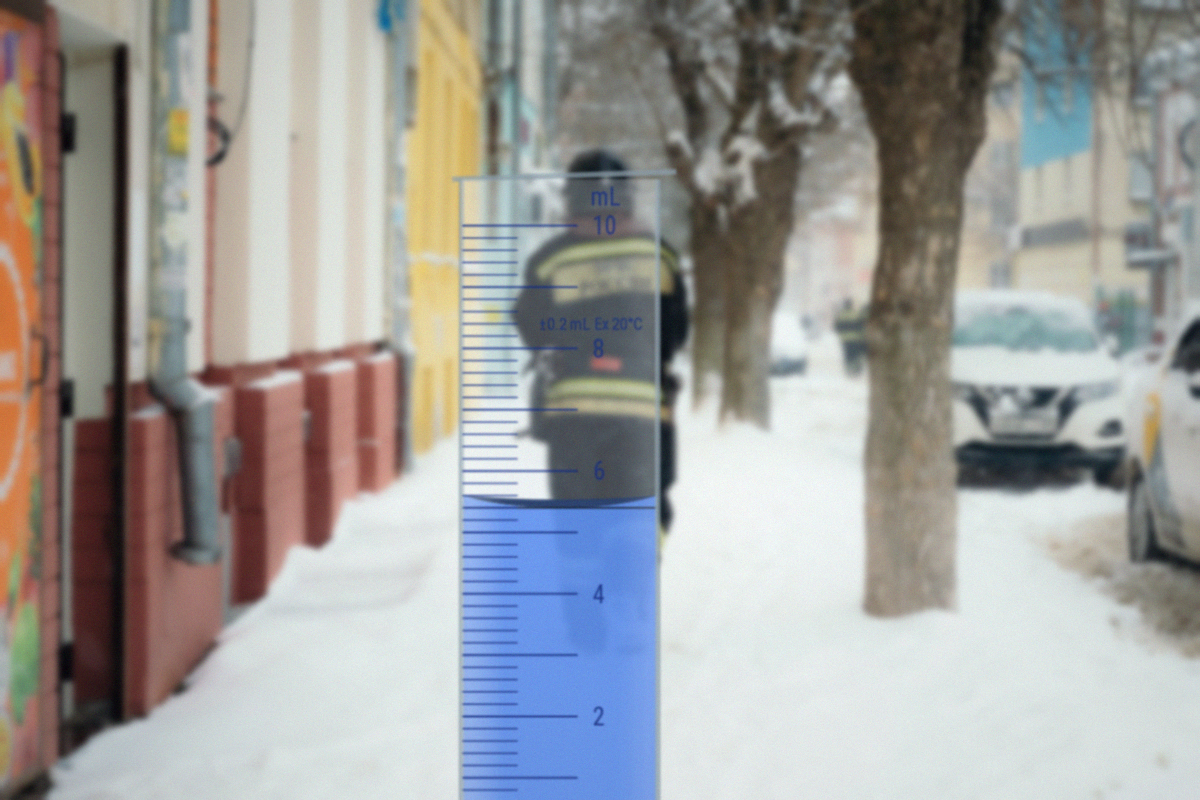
mL 5.4
